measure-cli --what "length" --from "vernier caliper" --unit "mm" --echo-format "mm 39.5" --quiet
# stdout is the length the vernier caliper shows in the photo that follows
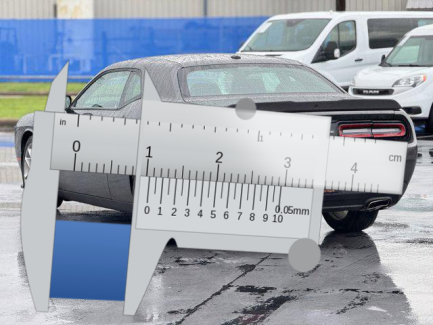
mm 10.4
